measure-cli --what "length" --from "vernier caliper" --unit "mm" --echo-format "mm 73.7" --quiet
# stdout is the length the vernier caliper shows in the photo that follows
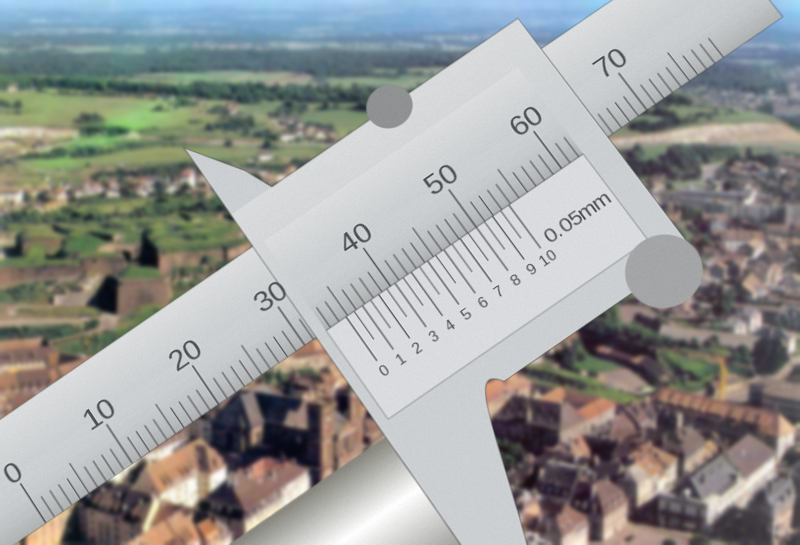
mm 34.8
